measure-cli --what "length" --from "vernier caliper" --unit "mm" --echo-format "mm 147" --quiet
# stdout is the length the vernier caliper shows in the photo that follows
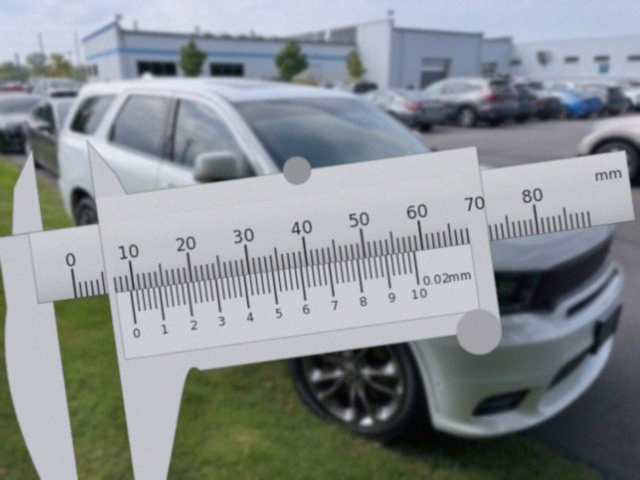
mm 9.5
